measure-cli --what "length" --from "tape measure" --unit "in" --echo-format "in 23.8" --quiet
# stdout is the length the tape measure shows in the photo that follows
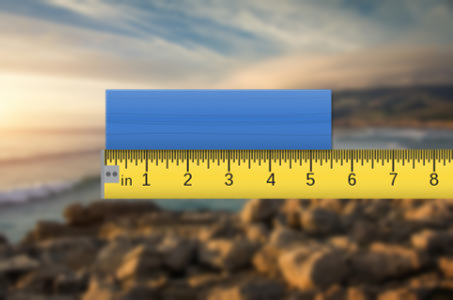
in 5.5
